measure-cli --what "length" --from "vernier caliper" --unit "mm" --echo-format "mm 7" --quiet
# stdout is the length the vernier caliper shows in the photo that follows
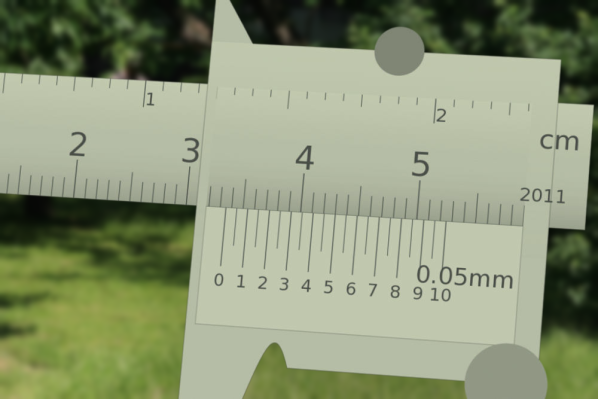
mm 33.5
